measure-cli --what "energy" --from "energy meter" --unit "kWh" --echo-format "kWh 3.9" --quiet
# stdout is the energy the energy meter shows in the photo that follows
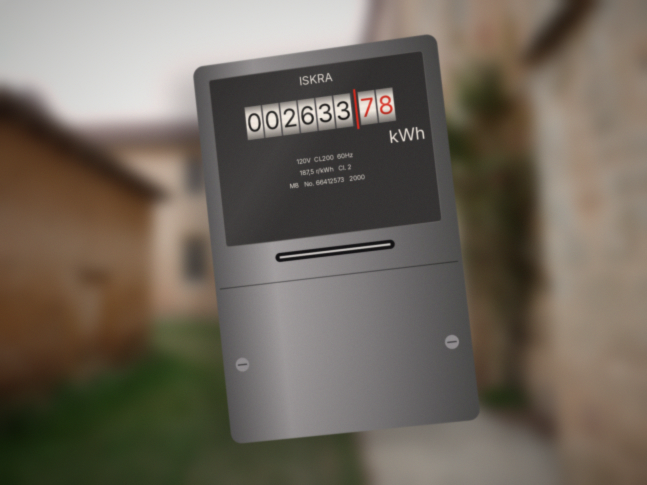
kWh 2633.78
